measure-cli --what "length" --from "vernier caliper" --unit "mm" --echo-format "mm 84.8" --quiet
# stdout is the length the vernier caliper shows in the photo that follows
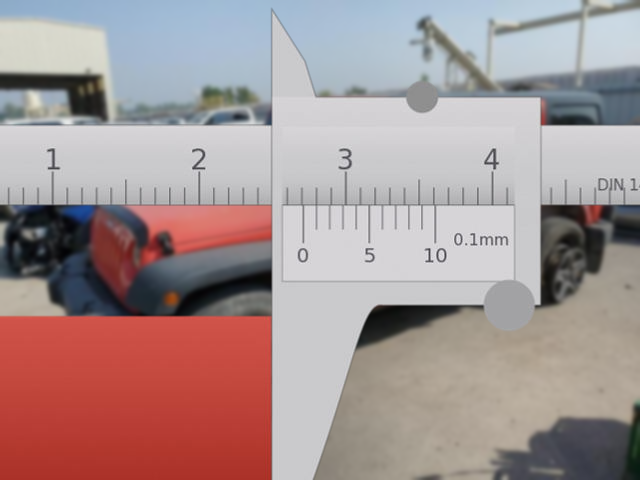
mm 27.1
